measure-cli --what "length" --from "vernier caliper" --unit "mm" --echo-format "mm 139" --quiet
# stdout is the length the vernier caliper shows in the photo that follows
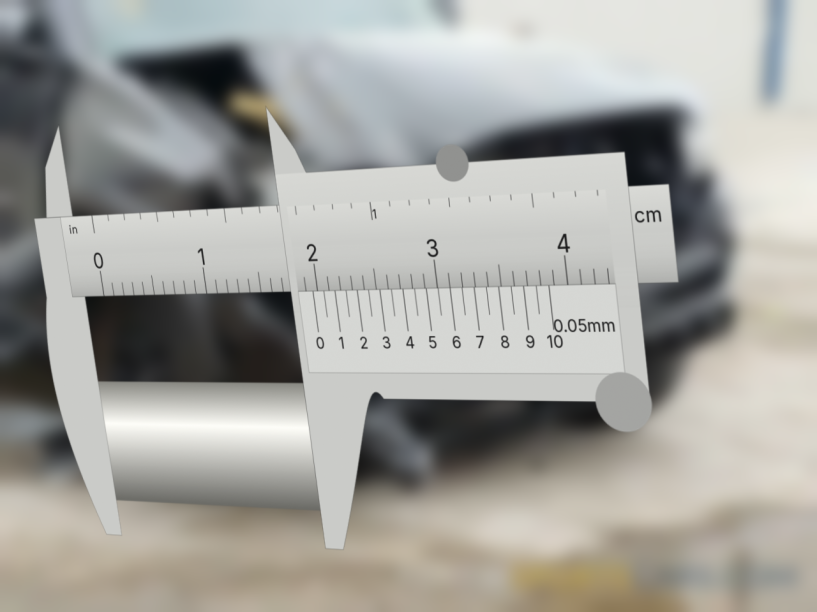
mm 19.6
